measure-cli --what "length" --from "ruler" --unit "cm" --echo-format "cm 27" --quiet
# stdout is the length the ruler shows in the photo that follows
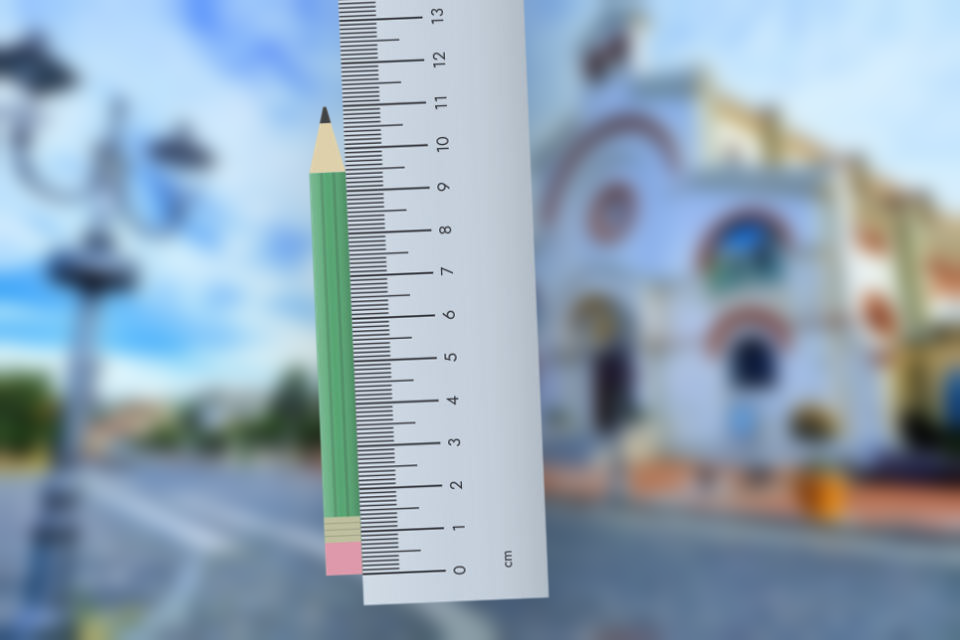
cm 11
